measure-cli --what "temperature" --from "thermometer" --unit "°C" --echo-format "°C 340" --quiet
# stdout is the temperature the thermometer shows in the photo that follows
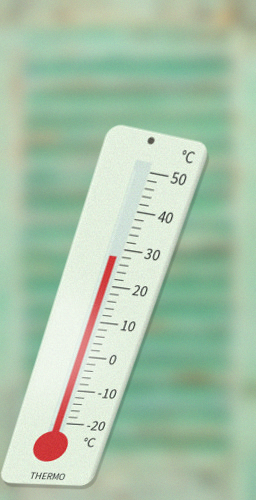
°C 28
